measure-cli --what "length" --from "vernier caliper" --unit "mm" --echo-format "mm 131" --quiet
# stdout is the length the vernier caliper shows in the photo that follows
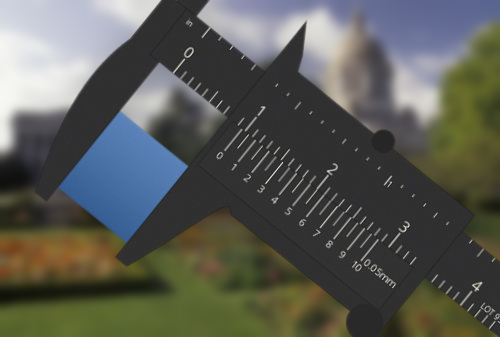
mm 9.6
